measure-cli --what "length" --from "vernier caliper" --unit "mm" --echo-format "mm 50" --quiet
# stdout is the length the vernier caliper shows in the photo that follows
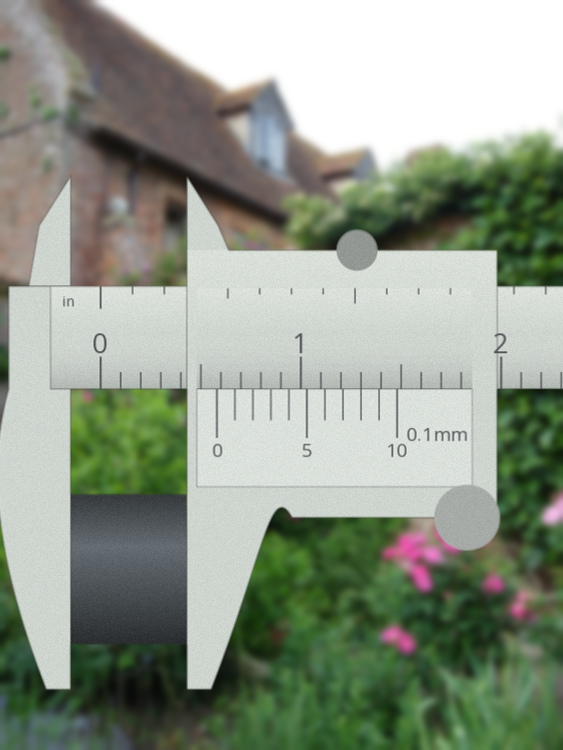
mm 5.8
